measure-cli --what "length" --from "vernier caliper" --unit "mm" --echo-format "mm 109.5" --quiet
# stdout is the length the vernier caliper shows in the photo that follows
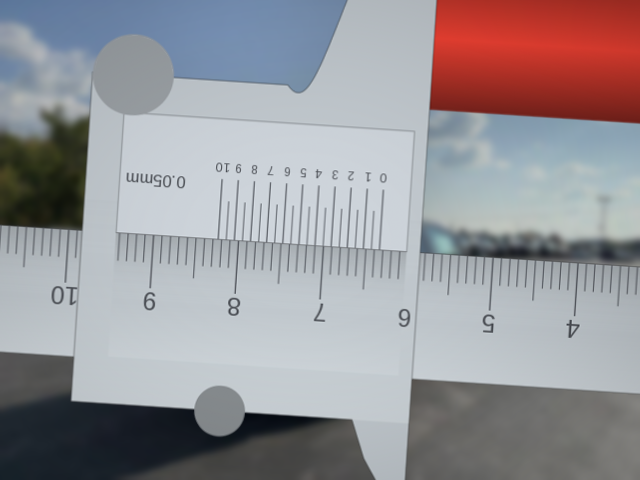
mm 63.4
